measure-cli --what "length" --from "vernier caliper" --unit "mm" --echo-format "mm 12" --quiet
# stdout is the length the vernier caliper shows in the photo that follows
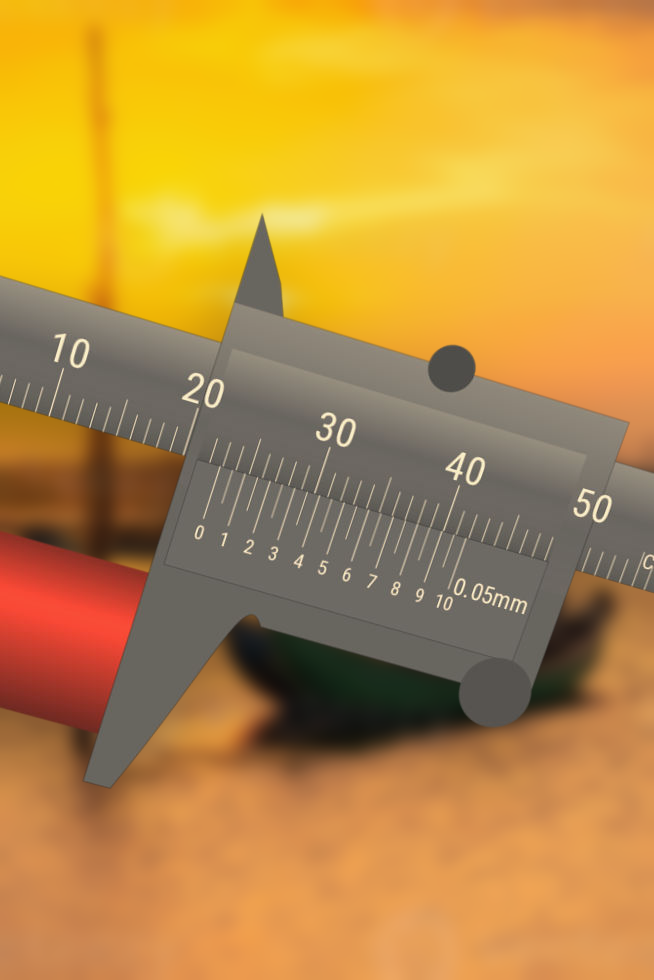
mm 22.8
